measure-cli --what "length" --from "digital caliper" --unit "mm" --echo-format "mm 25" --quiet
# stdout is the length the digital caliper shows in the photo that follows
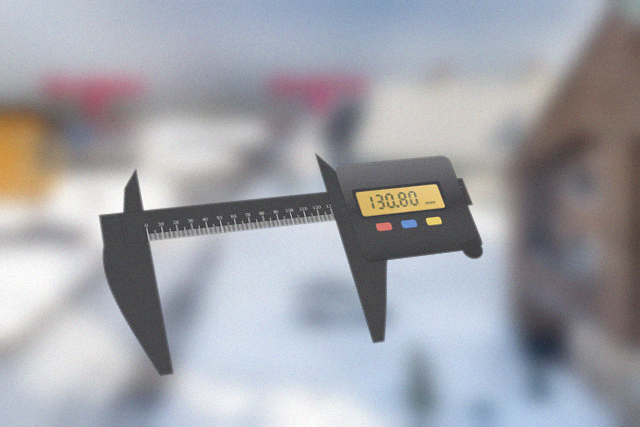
mm 130.80
